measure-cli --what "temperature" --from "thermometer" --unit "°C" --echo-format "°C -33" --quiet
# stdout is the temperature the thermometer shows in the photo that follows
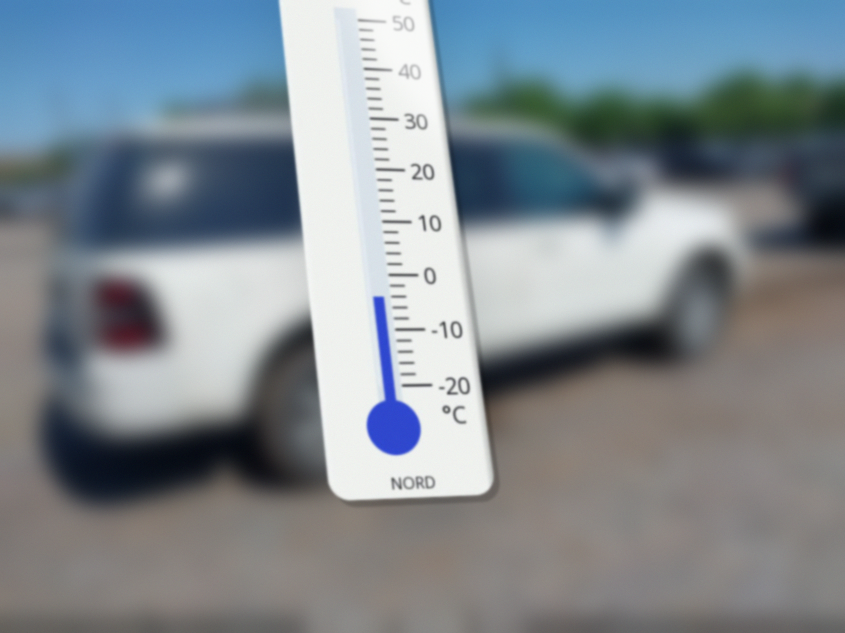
°C -4
